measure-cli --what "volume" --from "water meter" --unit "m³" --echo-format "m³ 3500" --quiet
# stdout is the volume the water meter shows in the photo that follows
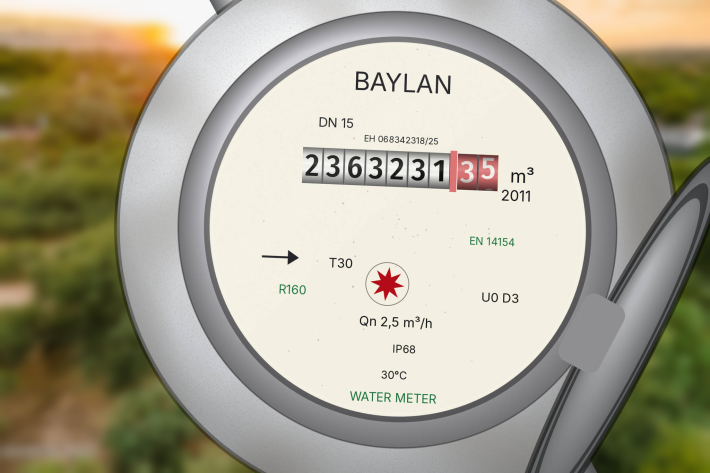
m³ 2363231.35
